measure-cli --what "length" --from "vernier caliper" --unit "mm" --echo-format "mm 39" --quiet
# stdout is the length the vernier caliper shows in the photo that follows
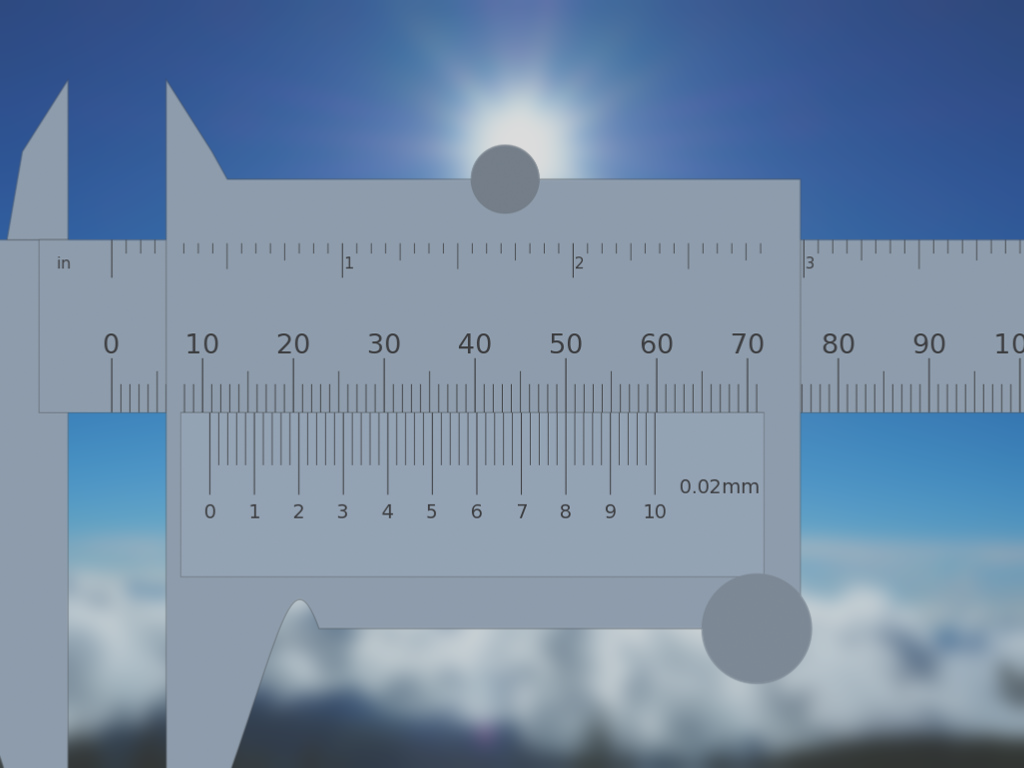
mm 10.8
